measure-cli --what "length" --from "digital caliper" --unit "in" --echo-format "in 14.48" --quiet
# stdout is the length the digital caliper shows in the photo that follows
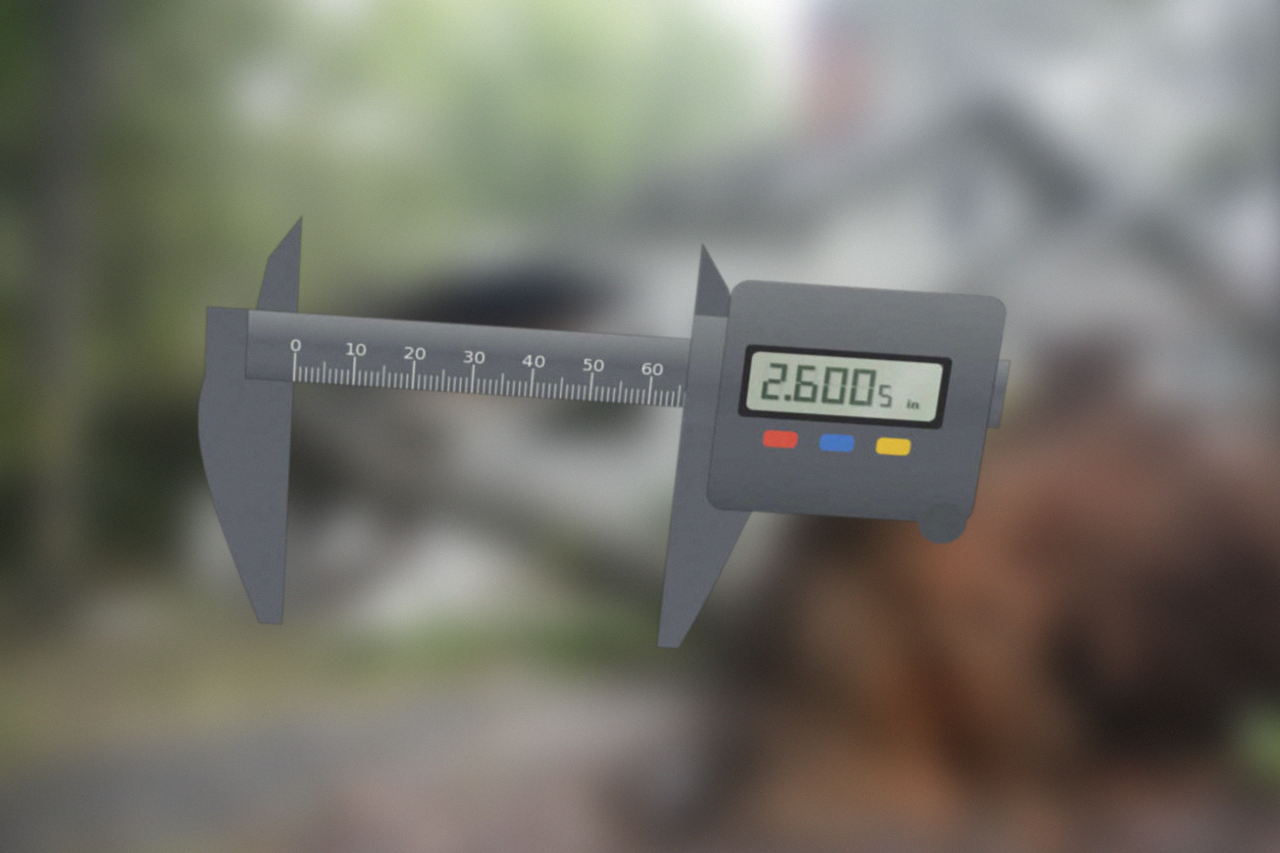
in 2.6005
